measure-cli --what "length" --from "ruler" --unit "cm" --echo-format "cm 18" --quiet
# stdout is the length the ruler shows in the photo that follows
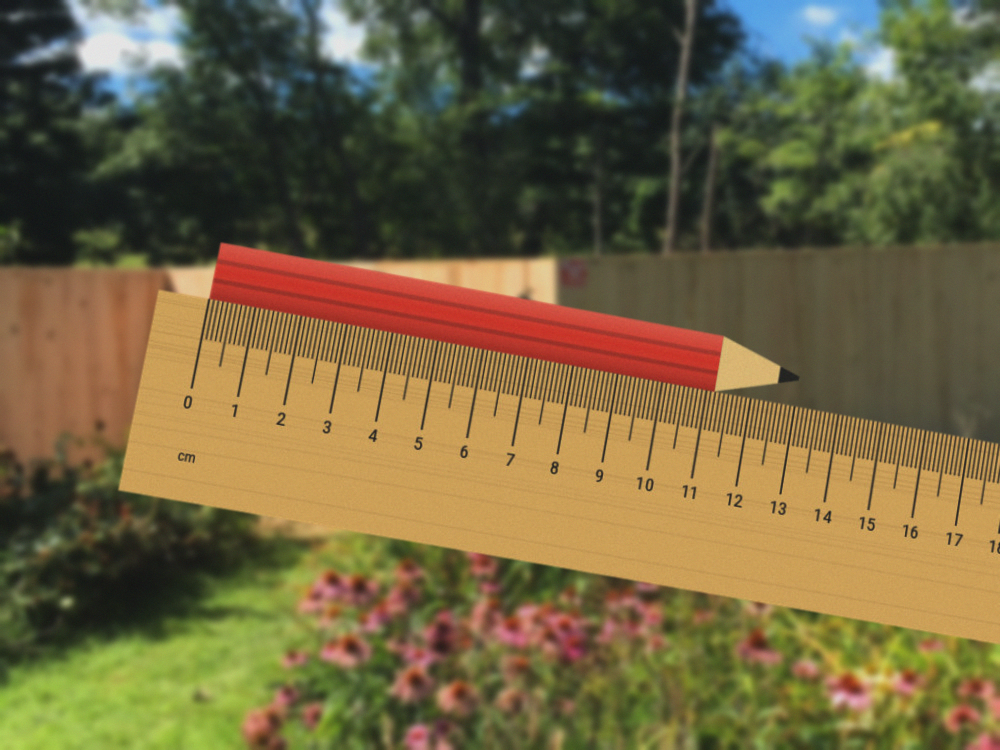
cm 13
